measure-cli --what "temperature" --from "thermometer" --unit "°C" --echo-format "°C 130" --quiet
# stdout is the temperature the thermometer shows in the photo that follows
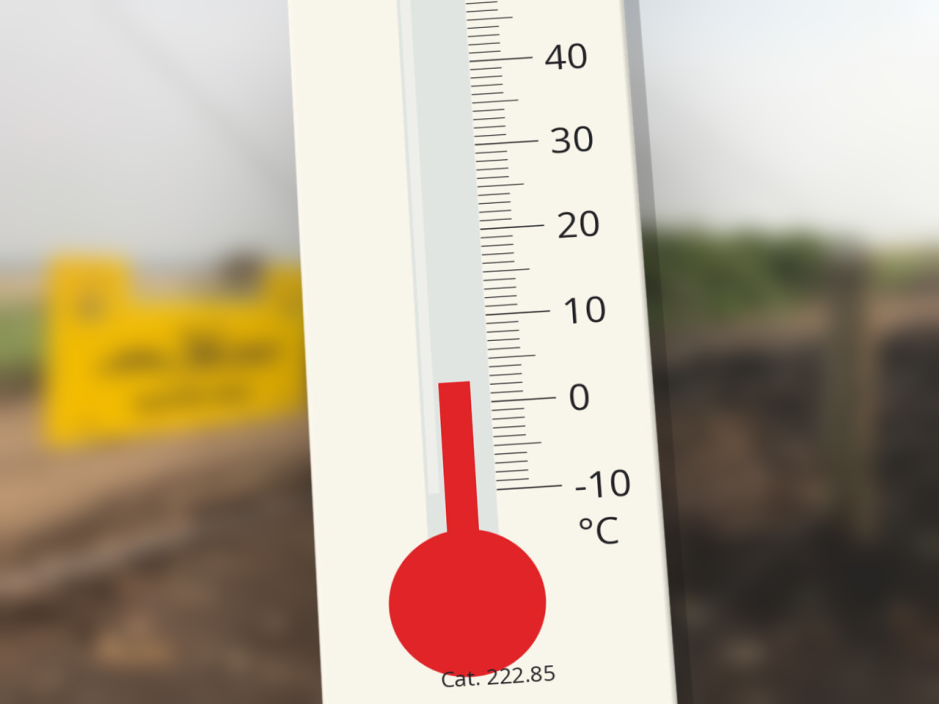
°C 2.5
